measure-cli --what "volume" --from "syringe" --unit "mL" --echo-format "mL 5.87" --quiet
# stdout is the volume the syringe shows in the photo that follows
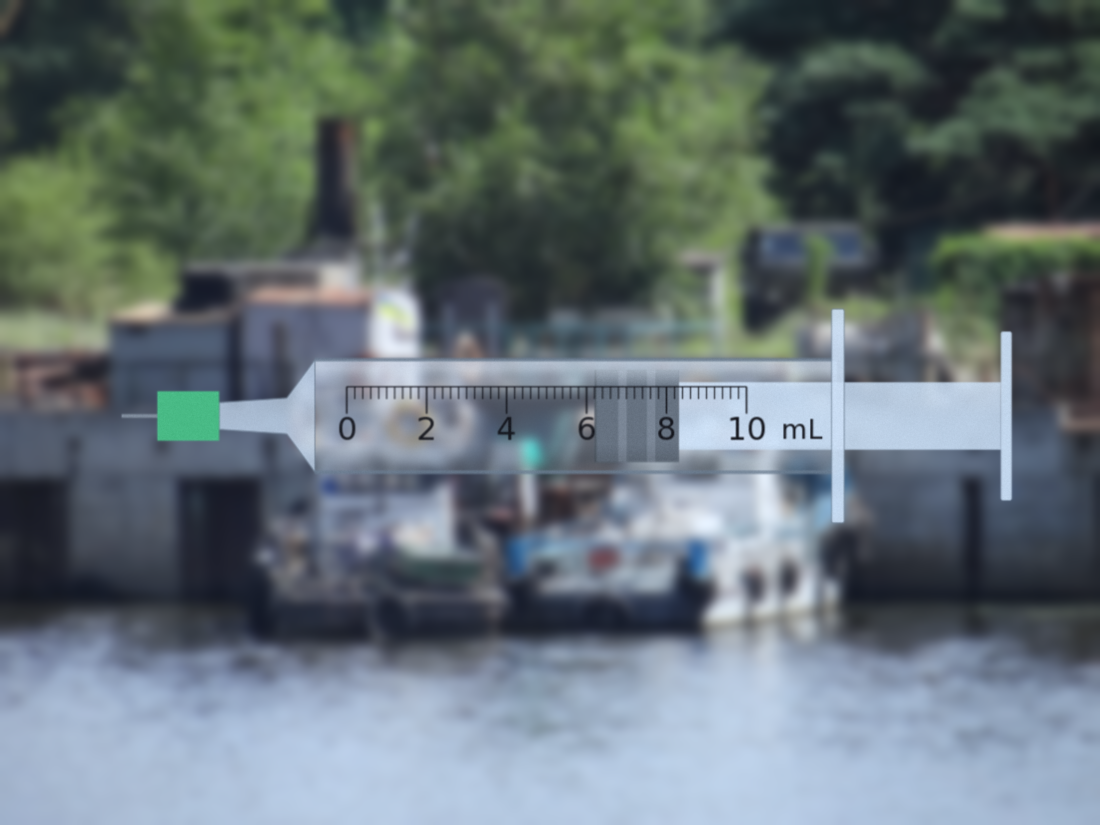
mL 6.2
